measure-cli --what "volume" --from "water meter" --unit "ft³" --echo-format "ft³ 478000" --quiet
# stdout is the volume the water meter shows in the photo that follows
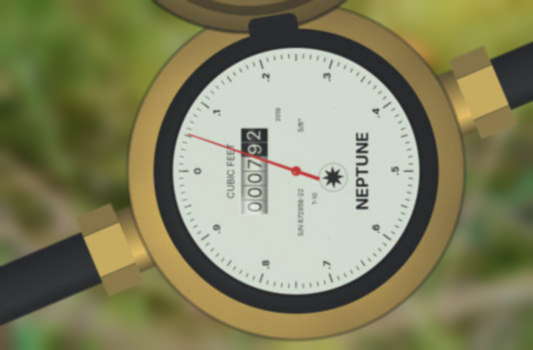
ft³ 792.05
